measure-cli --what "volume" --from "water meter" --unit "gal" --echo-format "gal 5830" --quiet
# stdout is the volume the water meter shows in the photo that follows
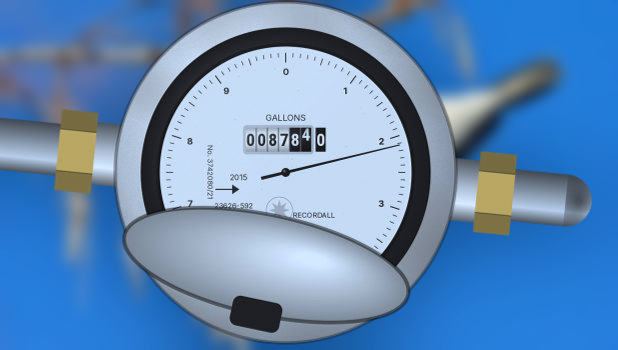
gal 87842.1
